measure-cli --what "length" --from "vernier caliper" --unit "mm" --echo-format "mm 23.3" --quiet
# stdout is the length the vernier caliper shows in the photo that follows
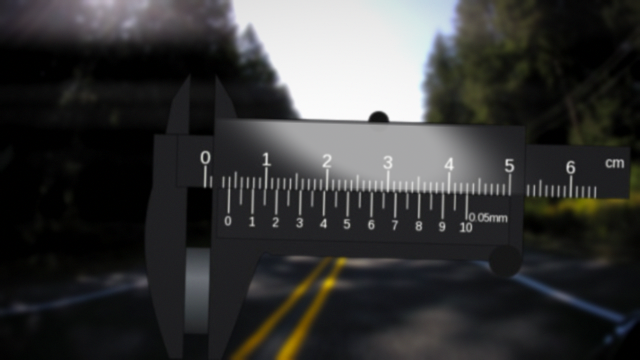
mm 4.0
